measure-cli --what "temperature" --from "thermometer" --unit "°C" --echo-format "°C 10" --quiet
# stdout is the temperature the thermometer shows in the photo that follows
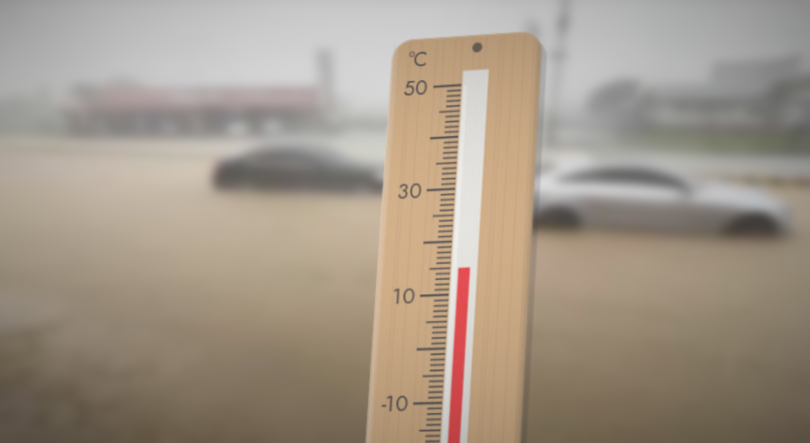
°C 15
